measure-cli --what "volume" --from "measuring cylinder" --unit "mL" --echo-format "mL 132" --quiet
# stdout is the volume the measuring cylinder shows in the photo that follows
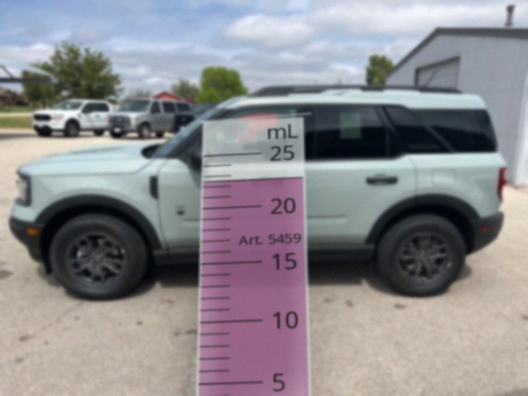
mL 22.5
